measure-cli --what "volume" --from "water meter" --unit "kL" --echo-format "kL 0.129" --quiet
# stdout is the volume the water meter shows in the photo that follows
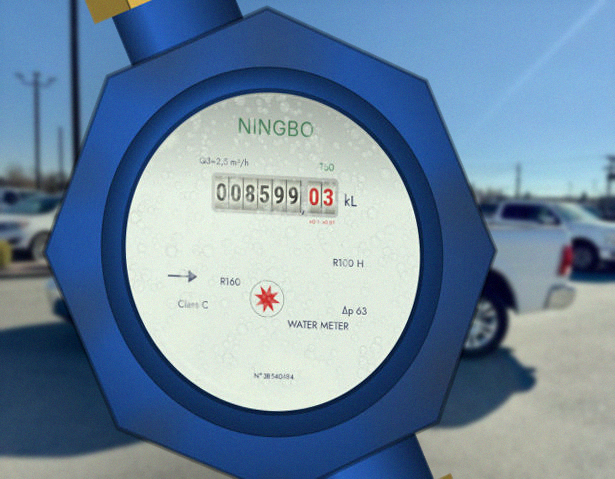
kL 8599.03
